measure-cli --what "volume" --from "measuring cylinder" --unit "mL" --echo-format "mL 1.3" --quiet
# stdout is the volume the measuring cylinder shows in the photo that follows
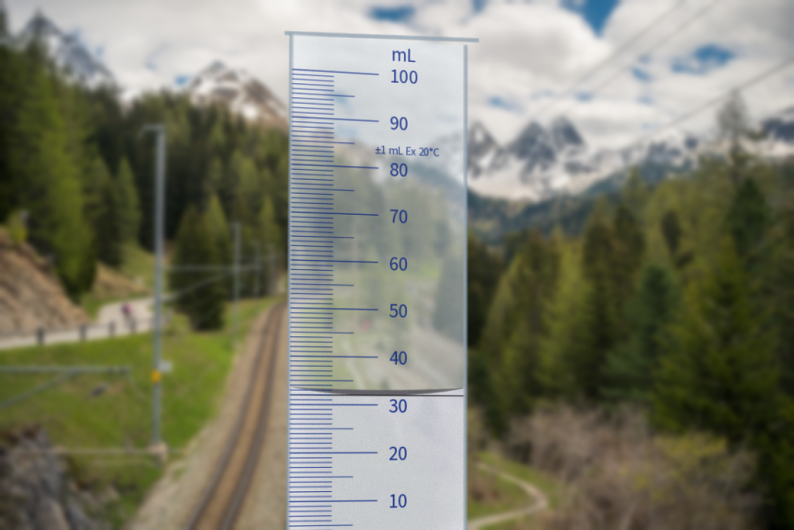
mL 32
